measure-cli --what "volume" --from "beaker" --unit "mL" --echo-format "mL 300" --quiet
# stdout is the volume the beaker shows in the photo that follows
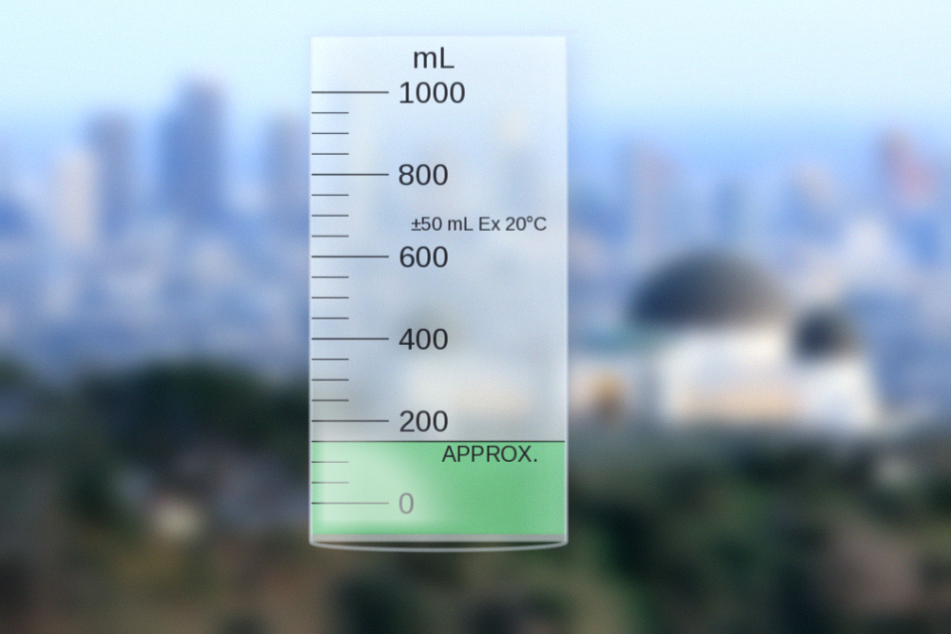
mL 150
